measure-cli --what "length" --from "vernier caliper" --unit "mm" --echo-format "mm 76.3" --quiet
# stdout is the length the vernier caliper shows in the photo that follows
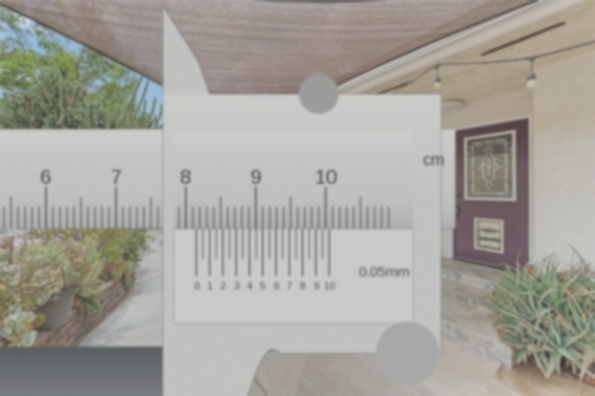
mm 81.5
